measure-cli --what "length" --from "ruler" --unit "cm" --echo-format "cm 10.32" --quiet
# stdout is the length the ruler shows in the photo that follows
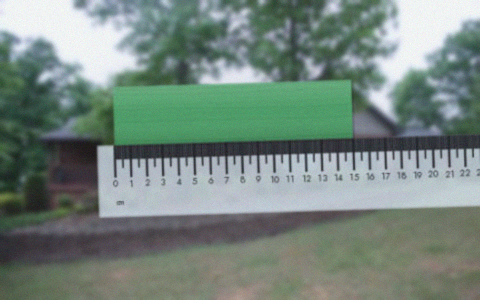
cm 15
